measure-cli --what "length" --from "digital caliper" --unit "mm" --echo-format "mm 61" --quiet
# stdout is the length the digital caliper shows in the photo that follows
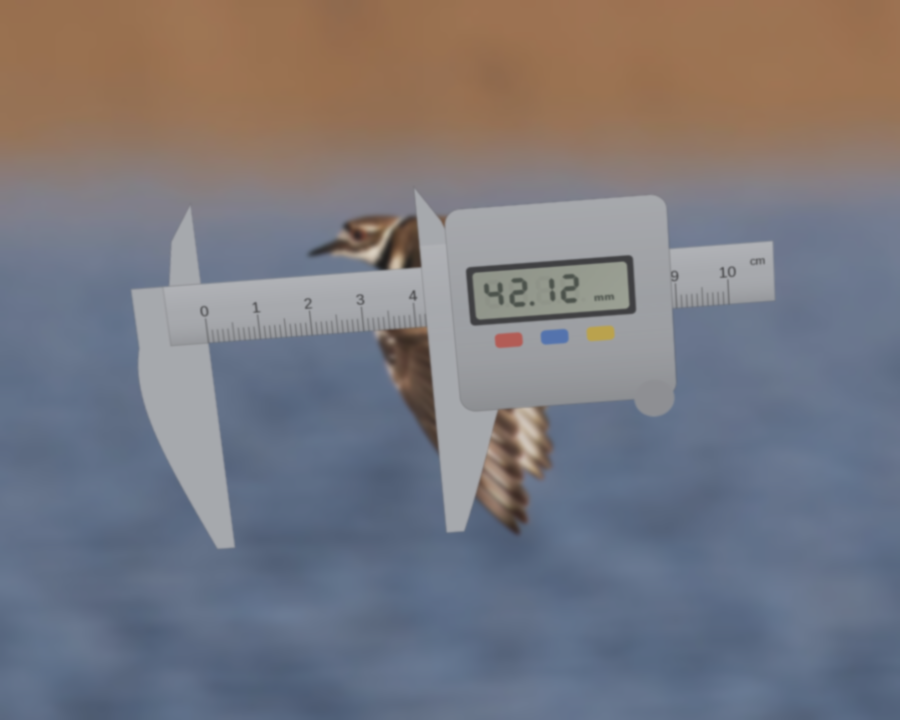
mm 42.12
